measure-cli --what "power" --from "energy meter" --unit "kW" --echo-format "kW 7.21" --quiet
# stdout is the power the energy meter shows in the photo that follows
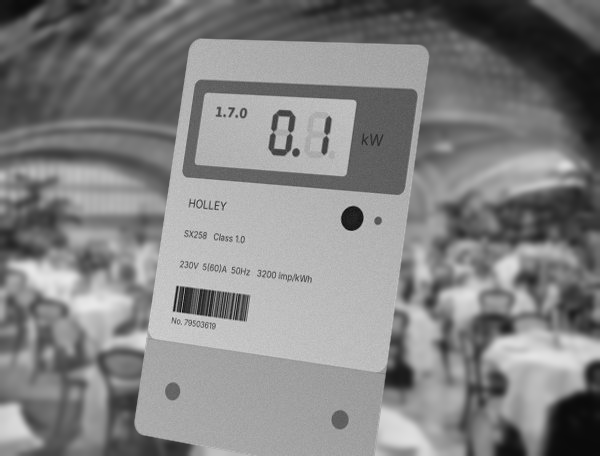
kW 0.1
